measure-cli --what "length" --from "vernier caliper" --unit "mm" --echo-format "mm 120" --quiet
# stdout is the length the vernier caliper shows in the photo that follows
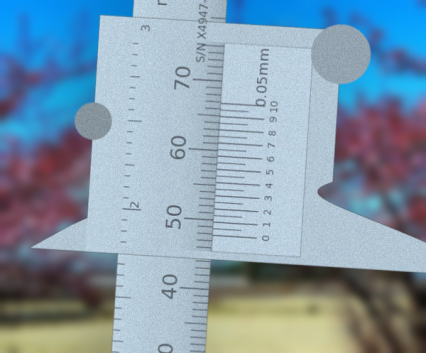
mm 47.8
